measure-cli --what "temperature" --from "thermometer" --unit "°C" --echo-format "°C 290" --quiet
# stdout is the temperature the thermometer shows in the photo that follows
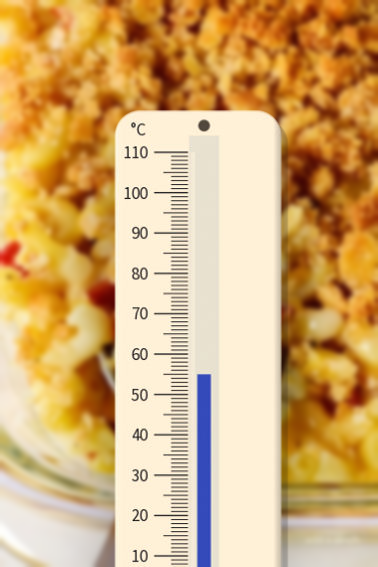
°C 55
